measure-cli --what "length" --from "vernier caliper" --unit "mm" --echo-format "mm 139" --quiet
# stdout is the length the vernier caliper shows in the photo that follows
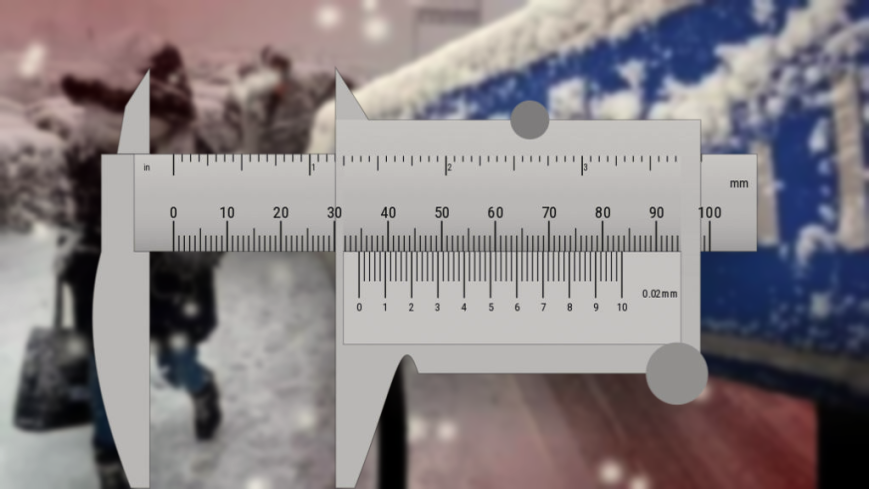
mm 34.6
